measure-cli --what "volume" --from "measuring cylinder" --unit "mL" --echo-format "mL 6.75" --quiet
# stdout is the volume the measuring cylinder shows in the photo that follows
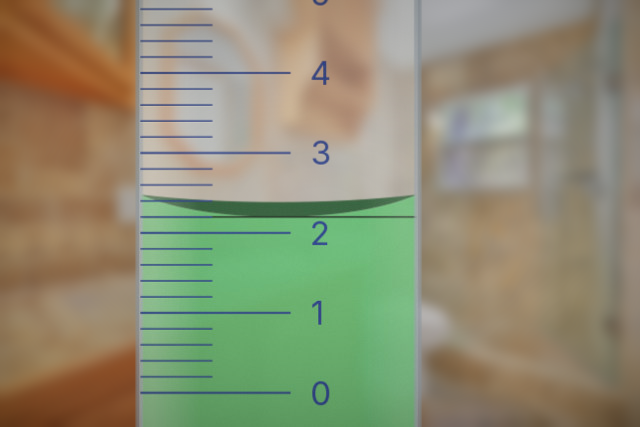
mL 2.2
